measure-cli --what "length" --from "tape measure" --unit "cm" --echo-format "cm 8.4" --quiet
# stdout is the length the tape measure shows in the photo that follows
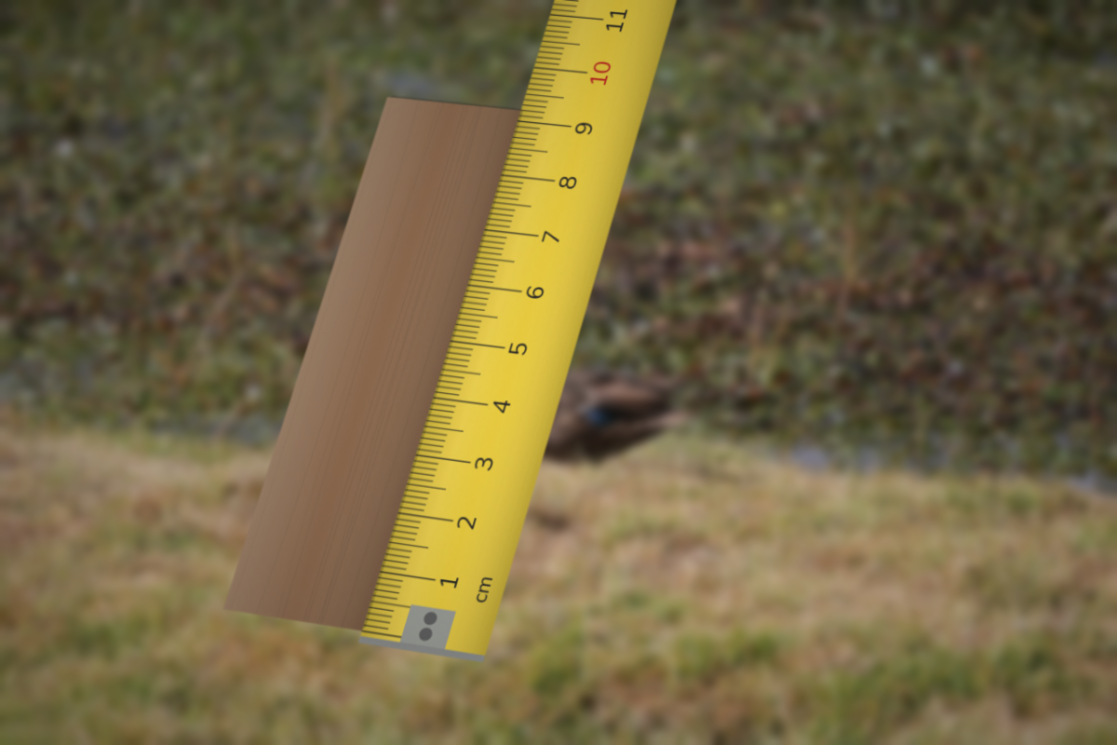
cm 9.2
